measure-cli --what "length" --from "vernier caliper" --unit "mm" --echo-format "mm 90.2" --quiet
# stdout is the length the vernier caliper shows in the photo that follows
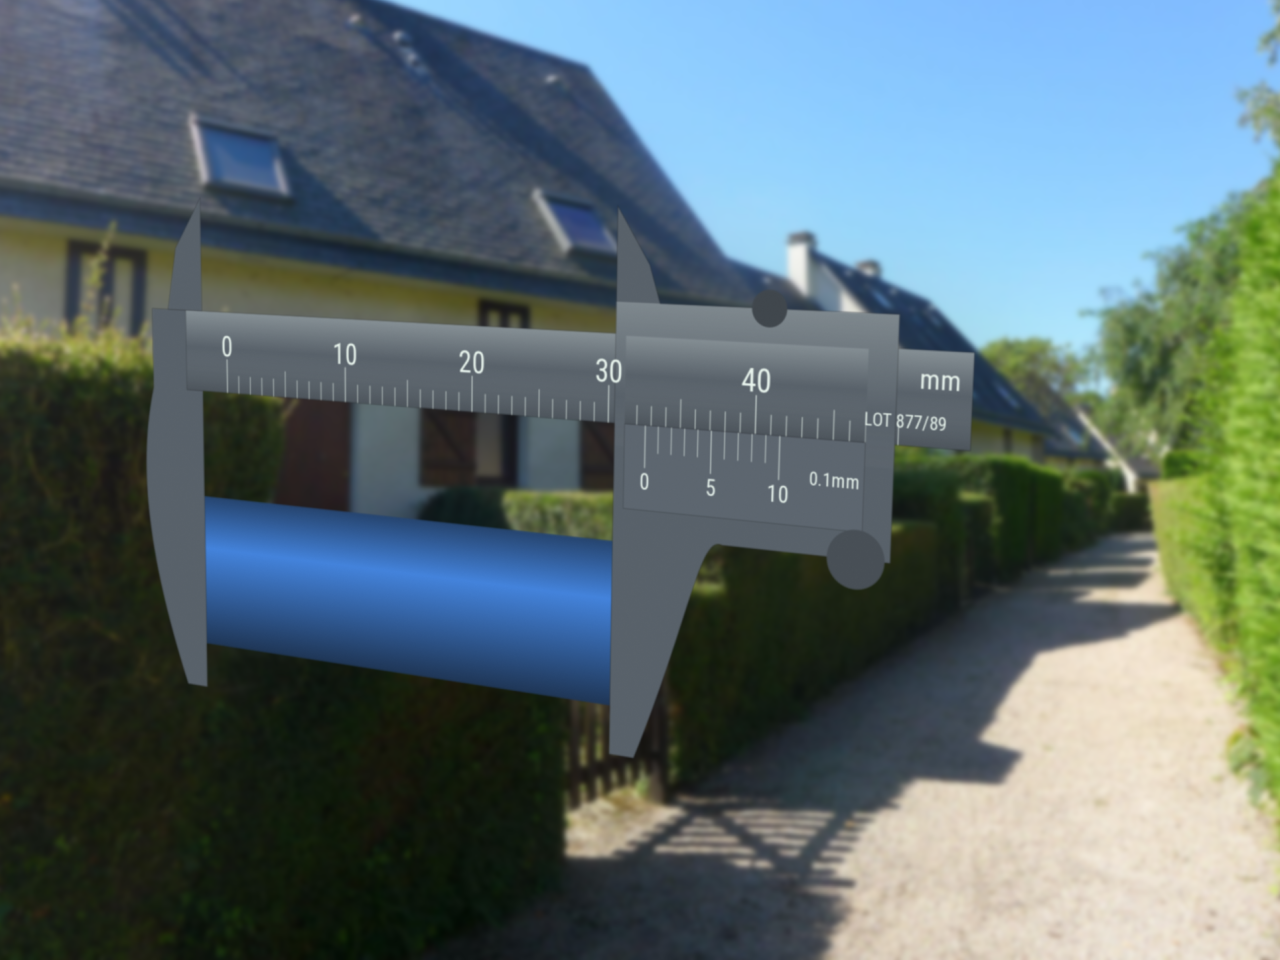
mm 32.6
